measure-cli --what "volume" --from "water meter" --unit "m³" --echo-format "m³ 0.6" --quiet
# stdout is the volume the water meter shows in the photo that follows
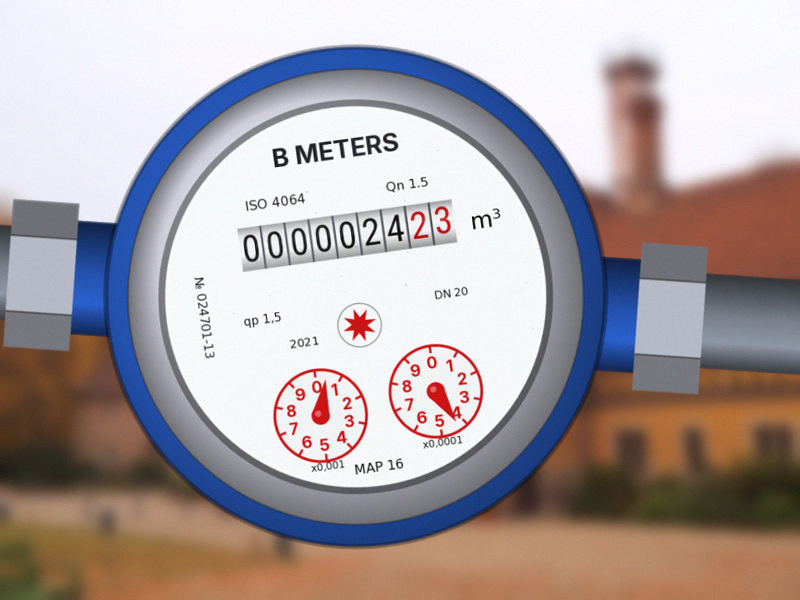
m³ 24.2304
